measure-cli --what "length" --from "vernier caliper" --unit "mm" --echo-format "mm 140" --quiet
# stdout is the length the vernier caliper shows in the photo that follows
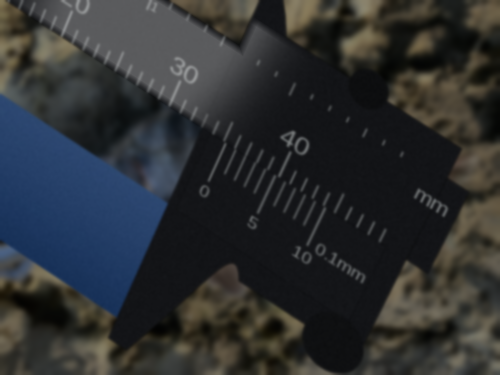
mm 35.2
